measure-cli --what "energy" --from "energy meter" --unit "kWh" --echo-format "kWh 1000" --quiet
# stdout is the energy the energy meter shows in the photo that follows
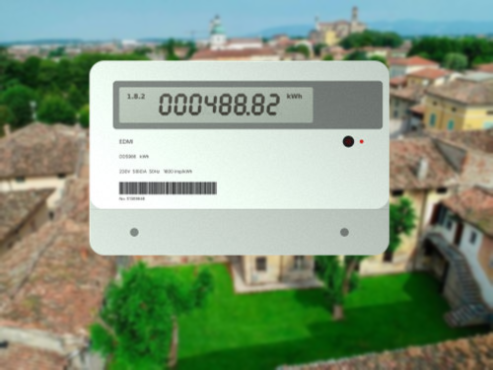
kWh 488.82
